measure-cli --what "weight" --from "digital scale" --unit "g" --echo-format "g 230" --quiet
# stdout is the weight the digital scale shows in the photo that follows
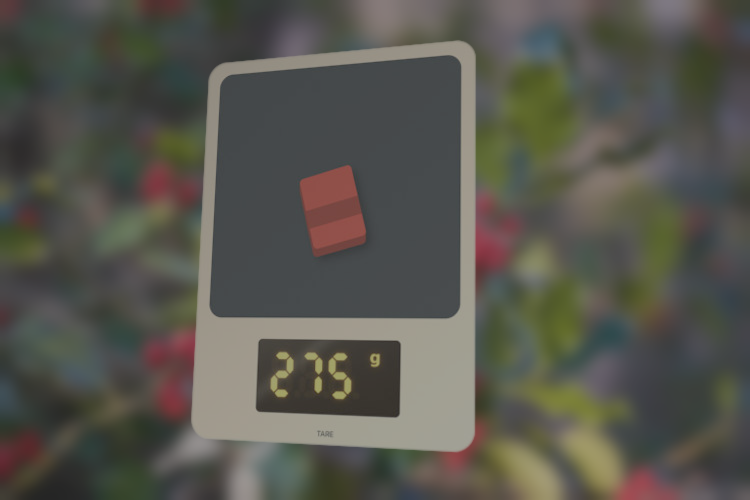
g 275
